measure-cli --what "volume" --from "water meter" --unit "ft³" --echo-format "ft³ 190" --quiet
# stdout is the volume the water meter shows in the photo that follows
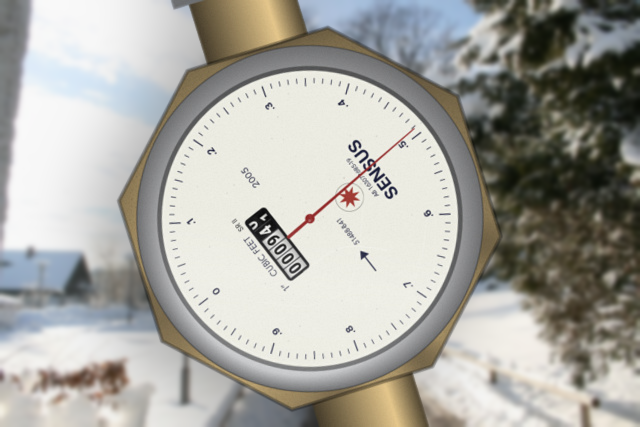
ft³ 940.49
